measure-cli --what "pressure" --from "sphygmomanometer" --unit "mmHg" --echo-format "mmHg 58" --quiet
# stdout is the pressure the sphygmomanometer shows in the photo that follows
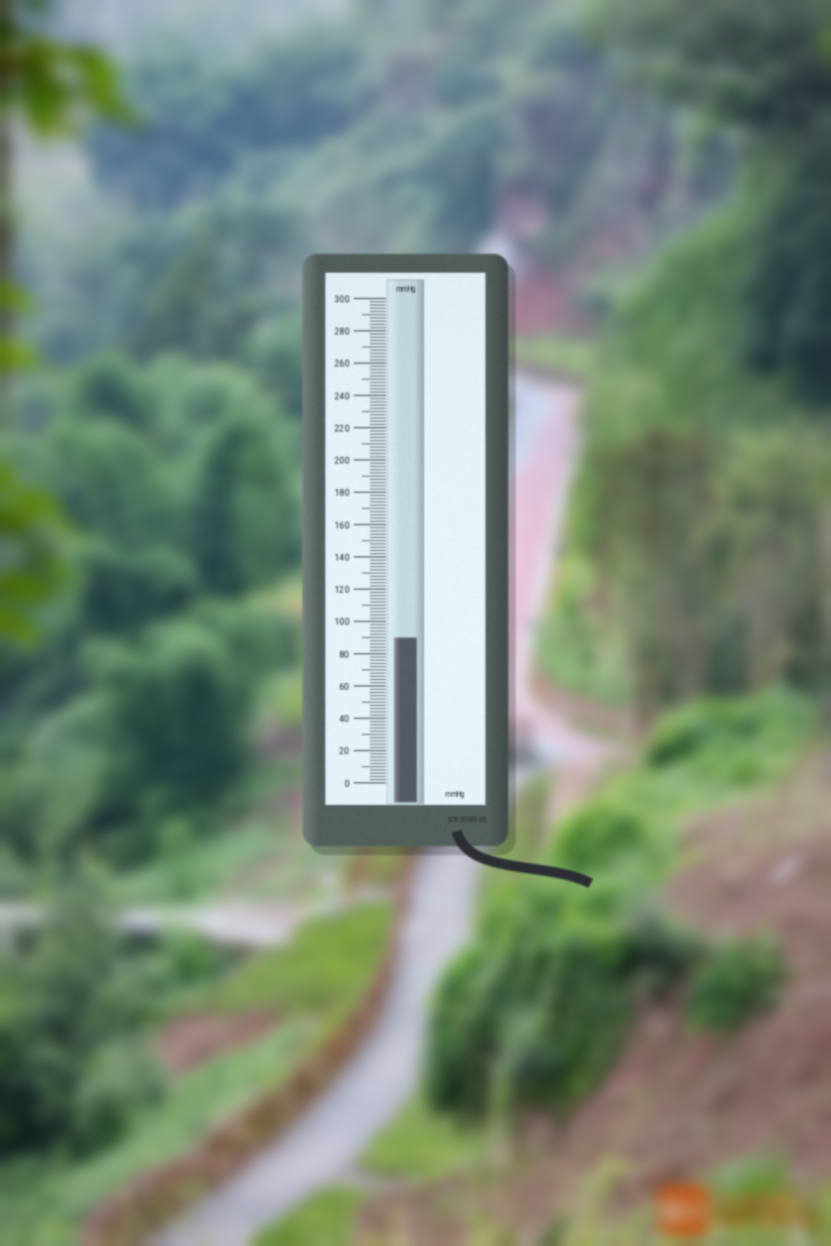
mmHg 90
